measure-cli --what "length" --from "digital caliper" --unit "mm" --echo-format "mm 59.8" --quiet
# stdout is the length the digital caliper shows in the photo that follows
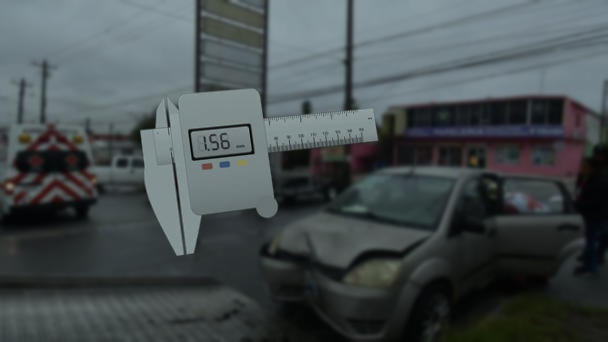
mm 1.56
